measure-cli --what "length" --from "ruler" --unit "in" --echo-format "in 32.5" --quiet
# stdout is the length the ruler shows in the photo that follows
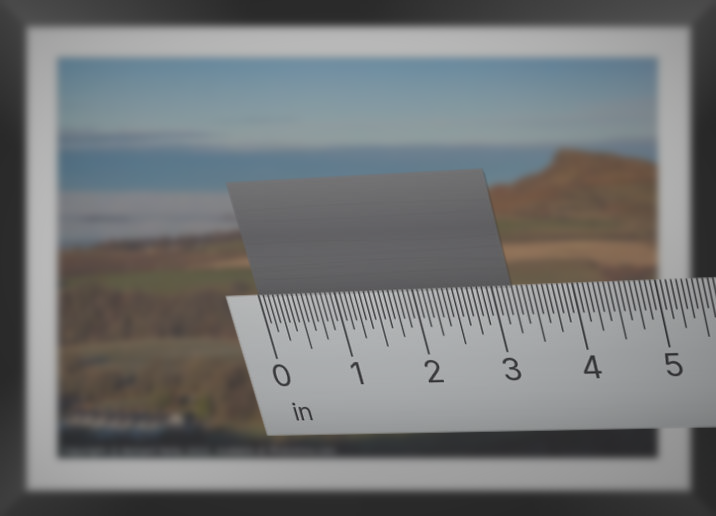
in 3.25
